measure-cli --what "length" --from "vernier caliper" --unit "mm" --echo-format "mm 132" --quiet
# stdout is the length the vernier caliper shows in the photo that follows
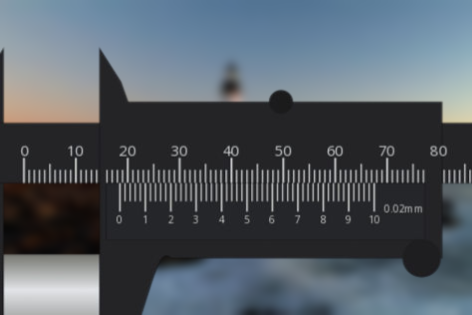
mm 18.5
